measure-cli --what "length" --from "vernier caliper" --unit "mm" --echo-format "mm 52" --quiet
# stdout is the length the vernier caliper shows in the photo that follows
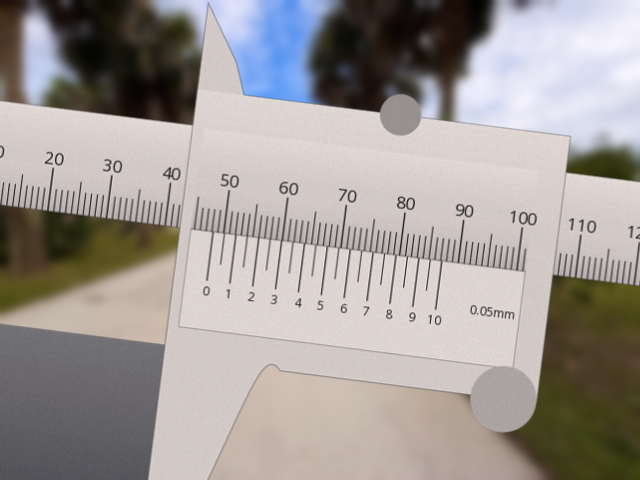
mm 48.2
